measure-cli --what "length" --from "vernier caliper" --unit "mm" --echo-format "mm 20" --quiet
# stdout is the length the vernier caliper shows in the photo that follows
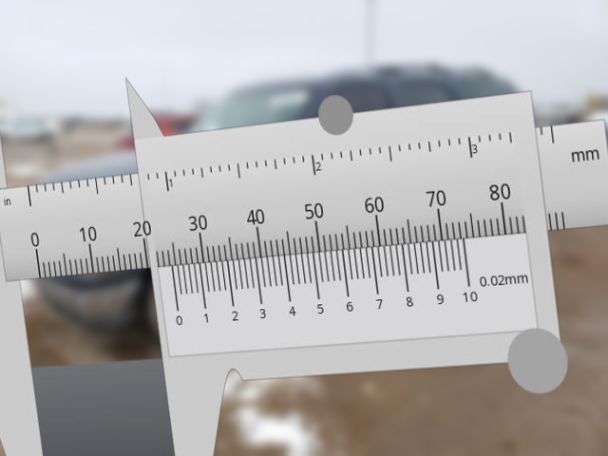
mm 24.4
